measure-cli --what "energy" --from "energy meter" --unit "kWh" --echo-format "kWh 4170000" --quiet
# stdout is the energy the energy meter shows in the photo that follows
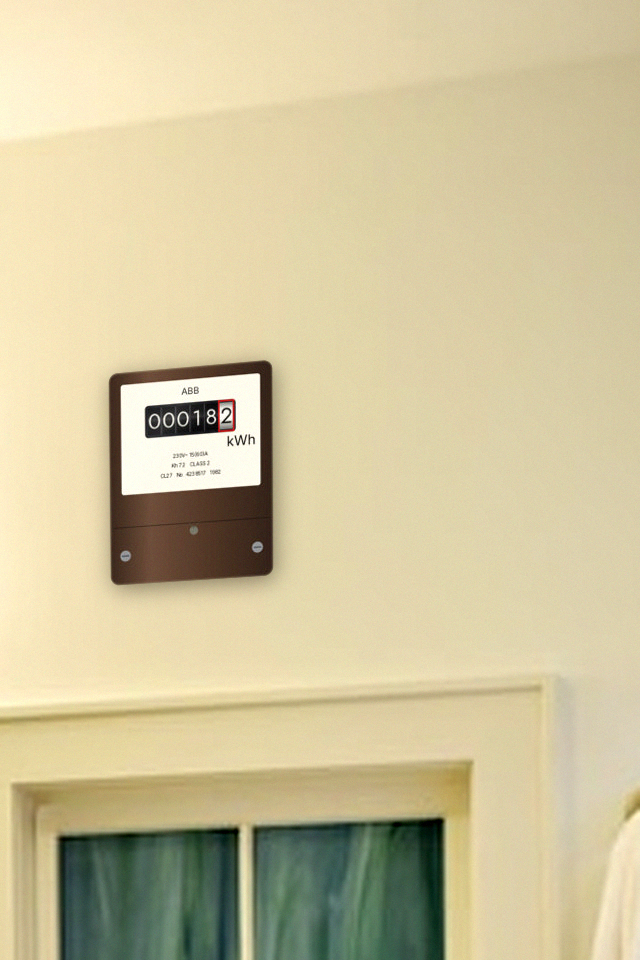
kWh 18.2
